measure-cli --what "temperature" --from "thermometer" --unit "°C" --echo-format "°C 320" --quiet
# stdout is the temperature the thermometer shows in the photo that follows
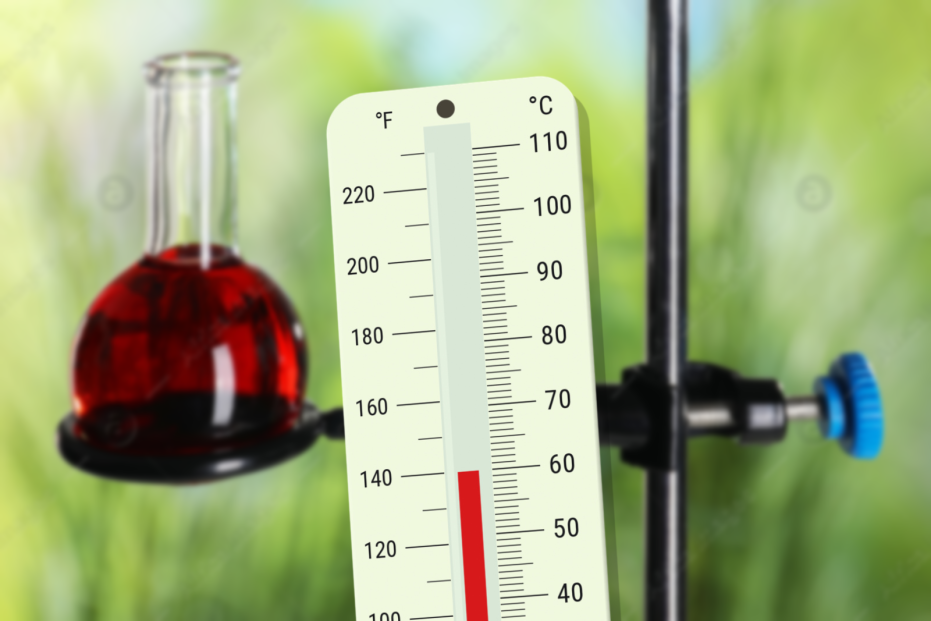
°C 60
